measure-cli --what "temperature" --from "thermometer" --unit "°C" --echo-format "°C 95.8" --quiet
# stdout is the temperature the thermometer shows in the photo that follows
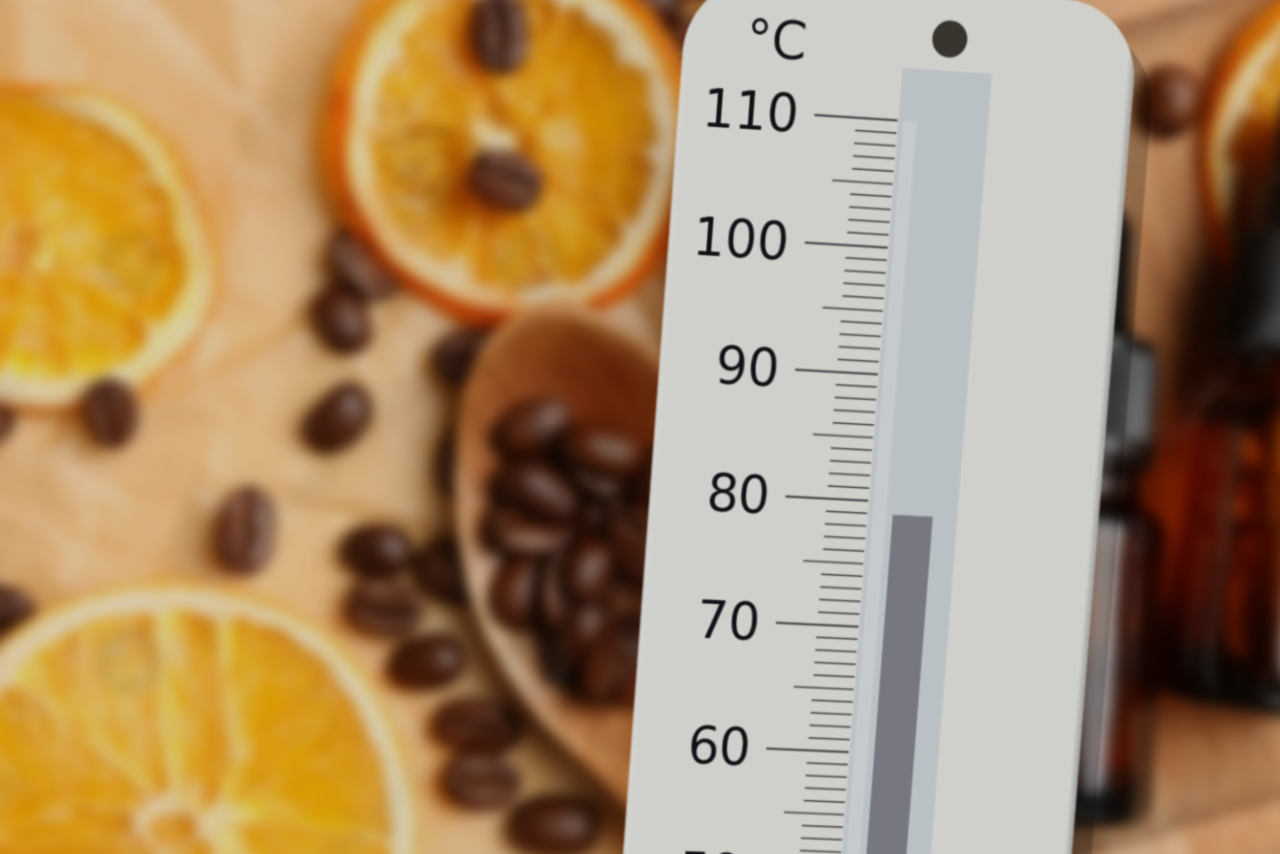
°C 79
